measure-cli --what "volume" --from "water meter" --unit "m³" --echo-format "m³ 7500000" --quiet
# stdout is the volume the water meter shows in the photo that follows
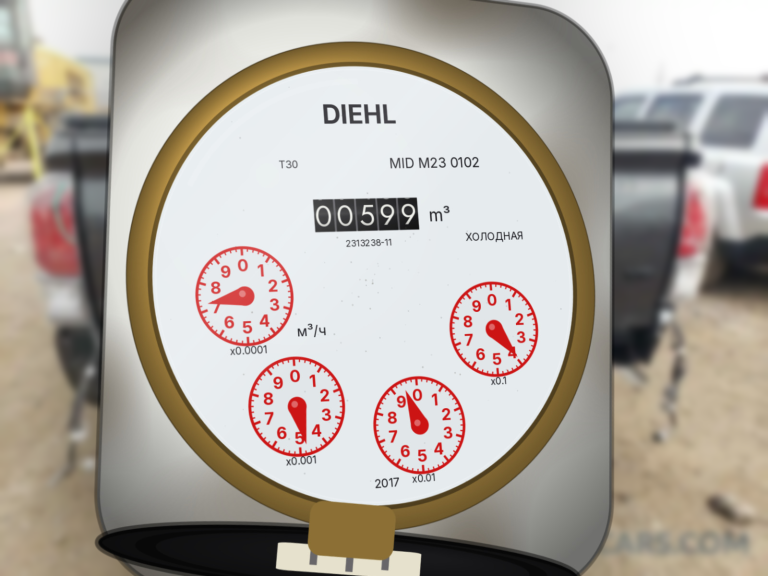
m³ 599.3947
